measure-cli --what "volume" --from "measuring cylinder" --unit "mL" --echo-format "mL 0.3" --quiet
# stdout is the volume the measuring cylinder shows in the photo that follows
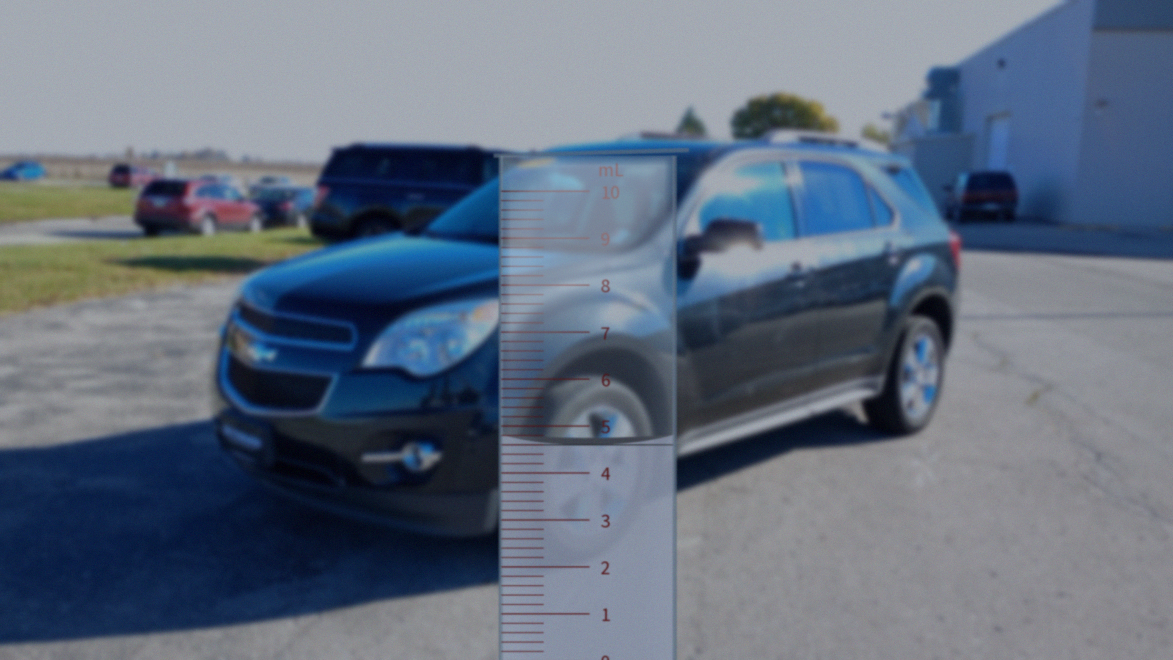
mL 4.6
